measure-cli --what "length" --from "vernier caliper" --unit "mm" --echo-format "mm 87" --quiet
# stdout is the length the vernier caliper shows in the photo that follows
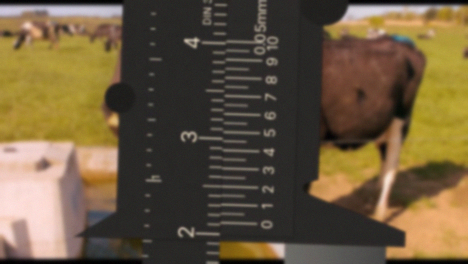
mm 21.2
